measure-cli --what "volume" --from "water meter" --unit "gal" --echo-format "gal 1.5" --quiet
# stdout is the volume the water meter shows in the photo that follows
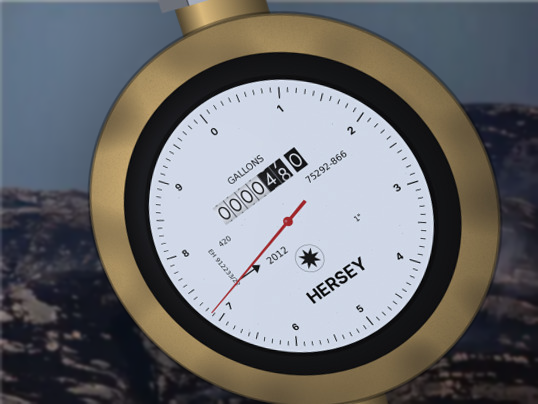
gal 477.1
